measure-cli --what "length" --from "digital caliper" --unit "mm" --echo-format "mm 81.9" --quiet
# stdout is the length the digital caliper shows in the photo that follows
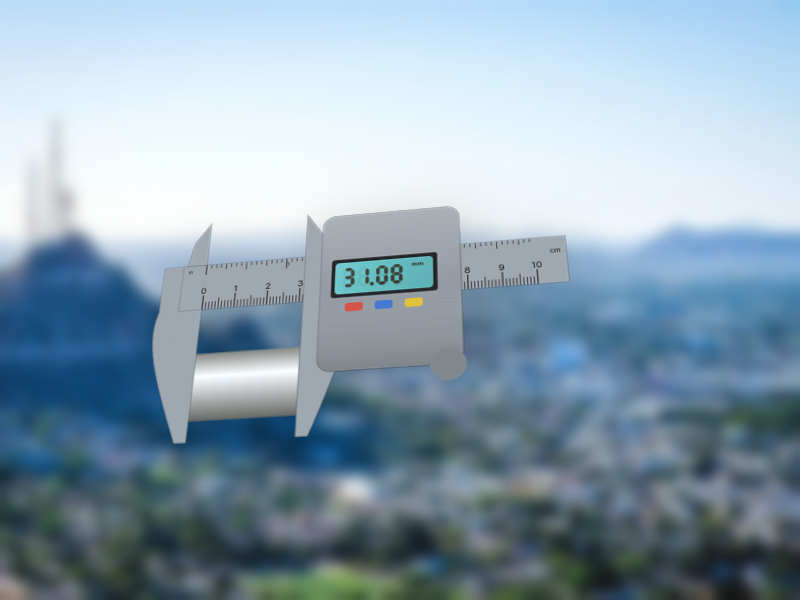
mm 31.08
